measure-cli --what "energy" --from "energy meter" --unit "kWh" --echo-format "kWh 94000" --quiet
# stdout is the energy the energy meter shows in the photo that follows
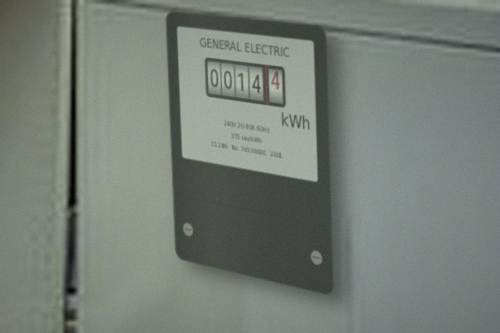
kWh 14.4
